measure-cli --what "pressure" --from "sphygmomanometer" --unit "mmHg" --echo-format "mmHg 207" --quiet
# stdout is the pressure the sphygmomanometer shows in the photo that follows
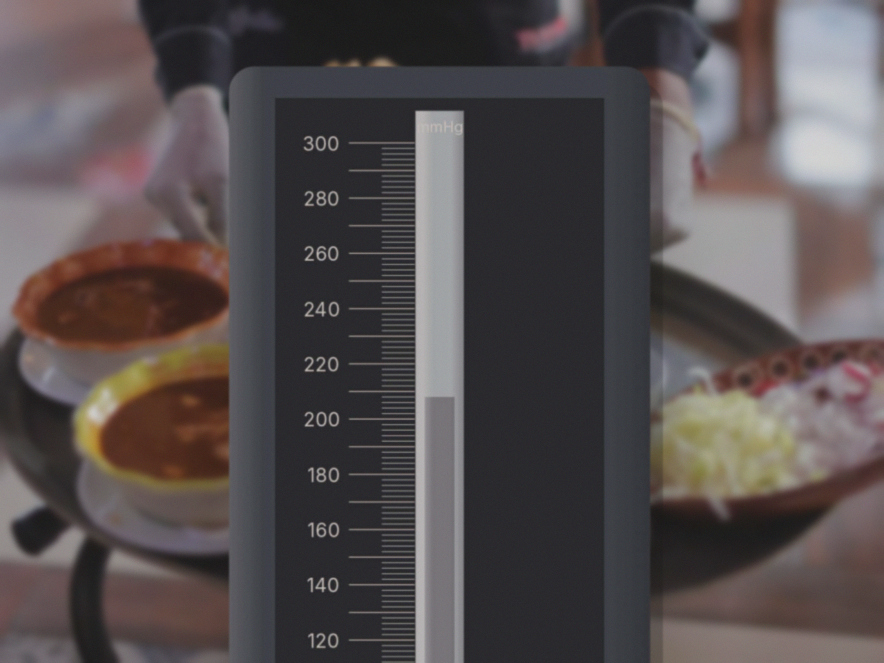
mmHg 208
